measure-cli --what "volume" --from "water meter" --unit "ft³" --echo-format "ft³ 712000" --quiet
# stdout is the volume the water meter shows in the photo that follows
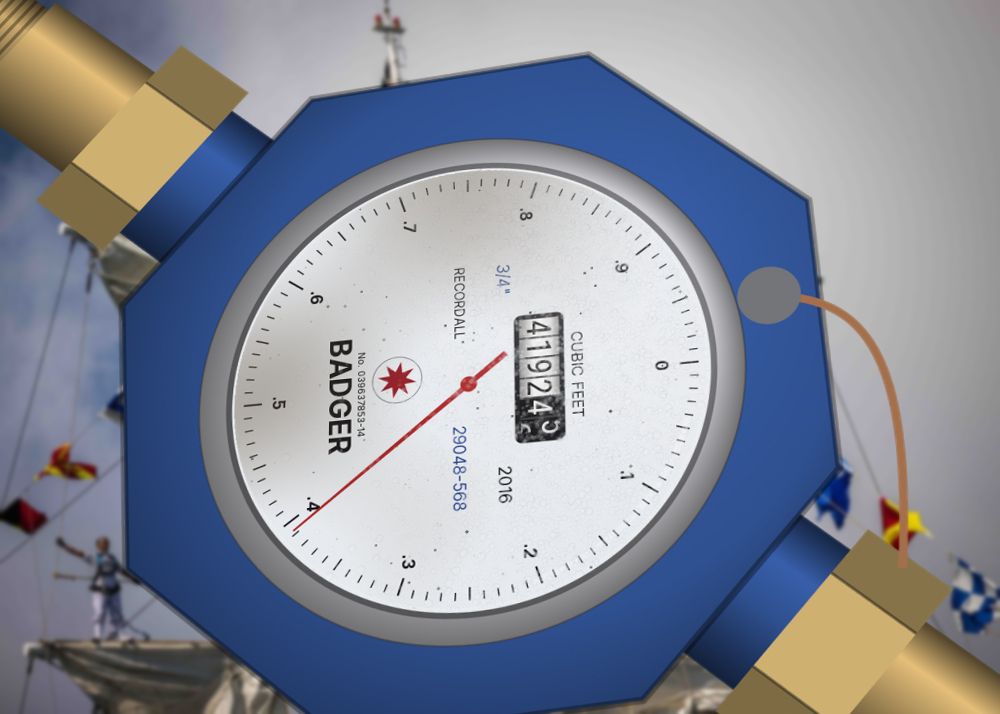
ft³ 419245.39
